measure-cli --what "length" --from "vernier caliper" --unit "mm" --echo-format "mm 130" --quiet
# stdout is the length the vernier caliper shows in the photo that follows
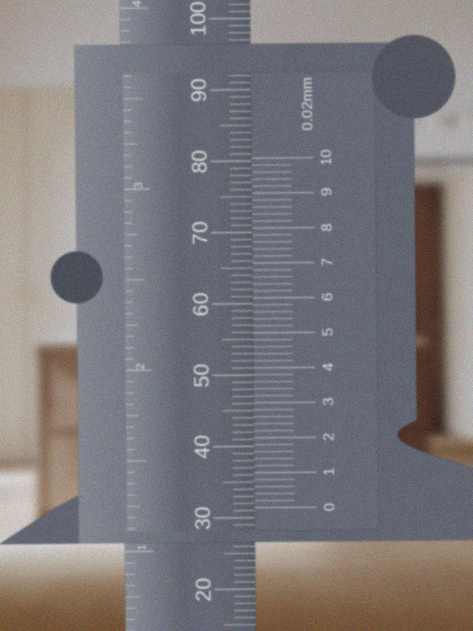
mm 31.4
